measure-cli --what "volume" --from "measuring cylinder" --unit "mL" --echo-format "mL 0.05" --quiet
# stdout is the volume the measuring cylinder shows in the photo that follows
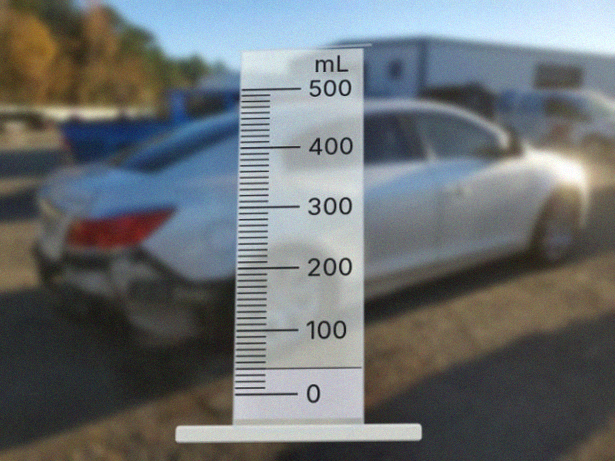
mL 40
